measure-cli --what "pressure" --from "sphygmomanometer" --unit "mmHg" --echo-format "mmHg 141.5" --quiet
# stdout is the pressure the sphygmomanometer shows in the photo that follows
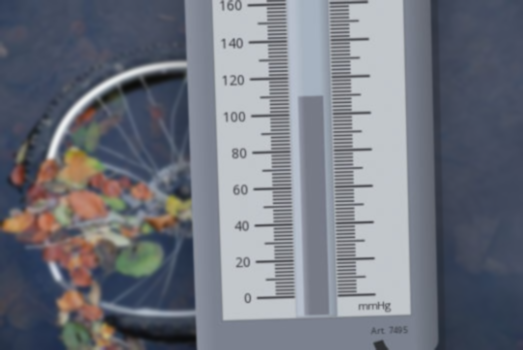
mmHg 110
